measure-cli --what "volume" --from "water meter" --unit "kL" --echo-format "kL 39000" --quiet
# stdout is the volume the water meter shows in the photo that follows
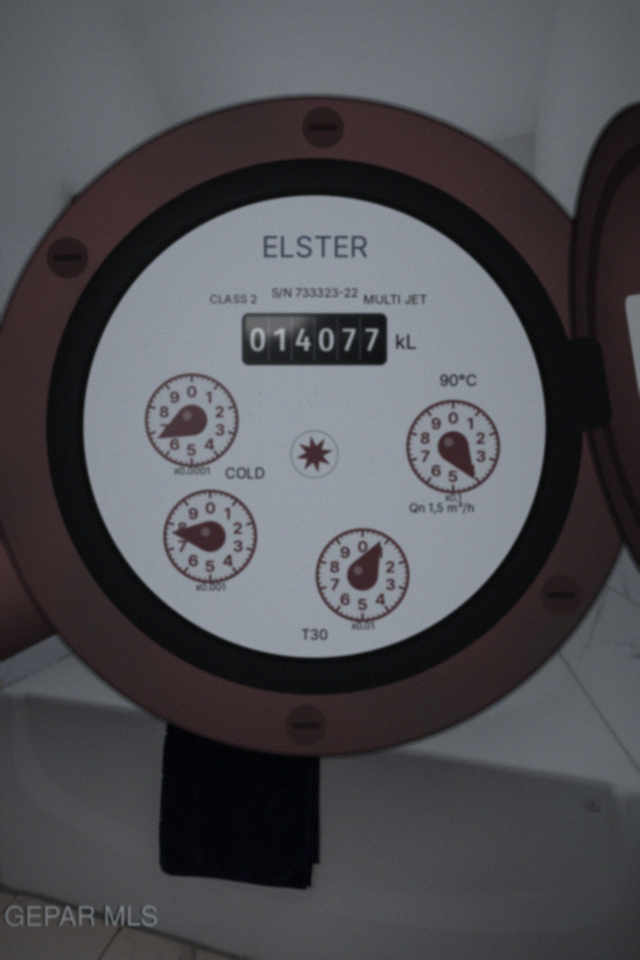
kL 14077.4076
